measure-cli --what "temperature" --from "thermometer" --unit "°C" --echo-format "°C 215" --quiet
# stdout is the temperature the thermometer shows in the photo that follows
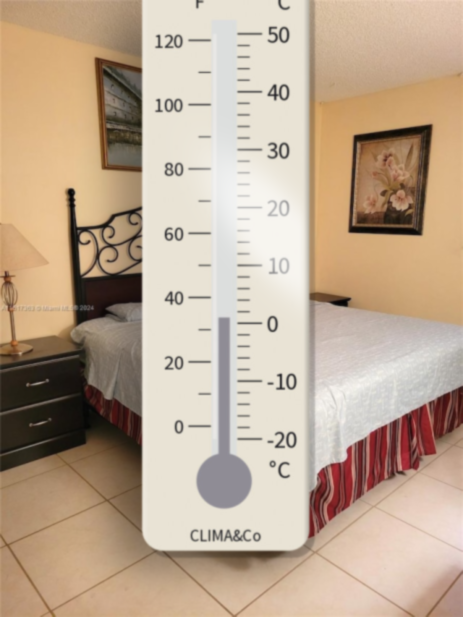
°C 1
